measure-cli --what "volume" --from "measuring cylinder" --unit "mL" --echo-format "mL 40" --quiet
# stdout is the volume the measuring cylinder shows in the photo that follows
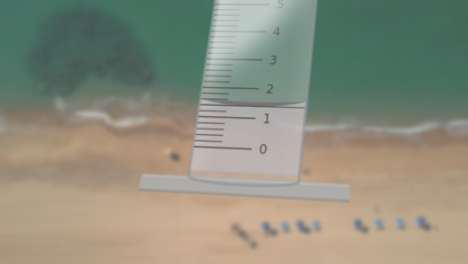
mL 1.4
